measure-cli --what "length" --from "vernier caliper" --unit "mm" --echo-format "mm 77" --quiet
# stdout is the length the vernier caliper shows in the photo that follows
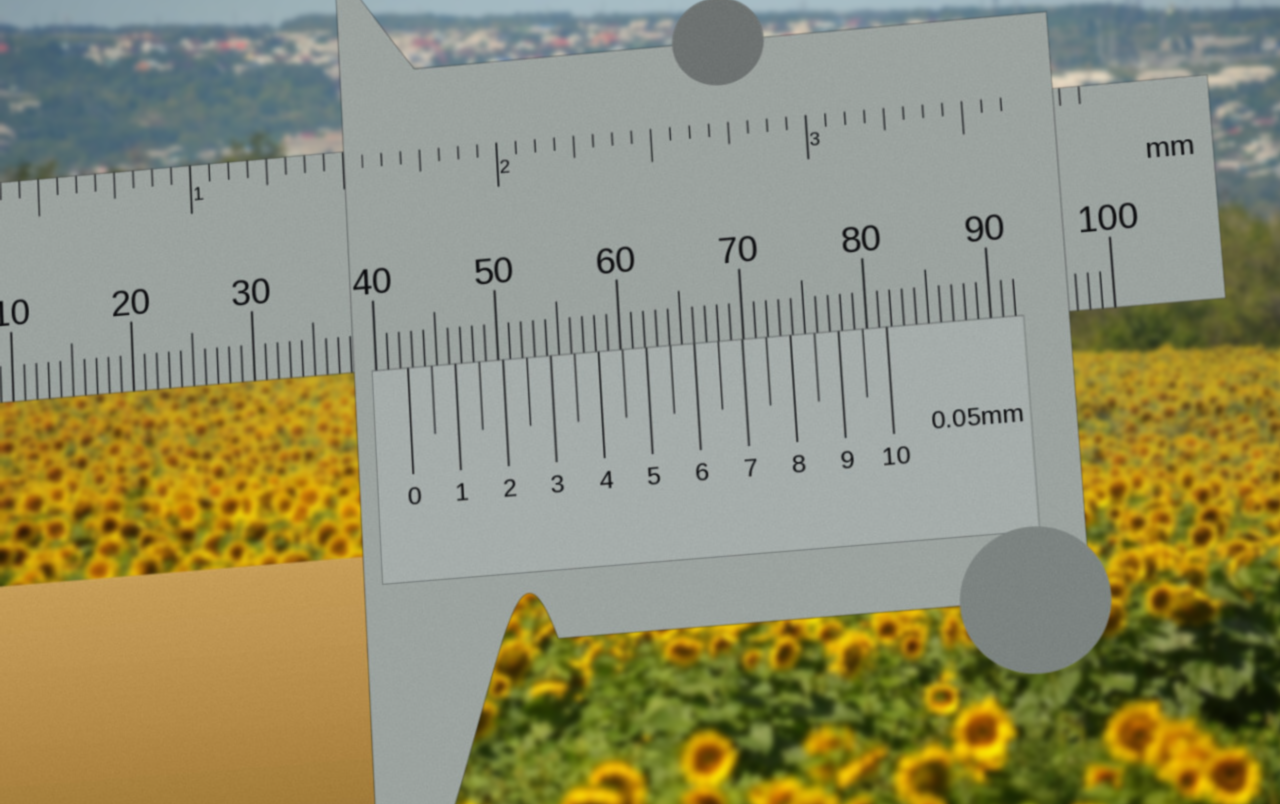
mm 42.6
